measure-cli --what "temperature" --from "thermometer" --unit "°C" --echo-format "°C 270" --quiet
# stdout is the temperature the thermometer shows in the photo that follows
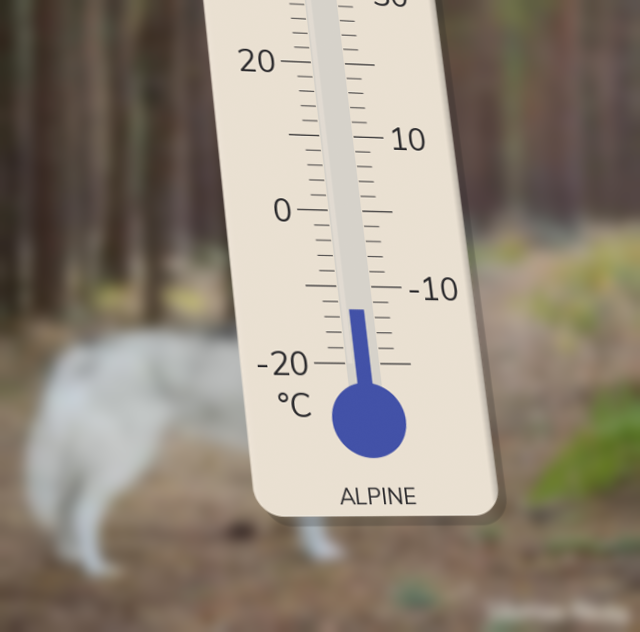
°C -13
